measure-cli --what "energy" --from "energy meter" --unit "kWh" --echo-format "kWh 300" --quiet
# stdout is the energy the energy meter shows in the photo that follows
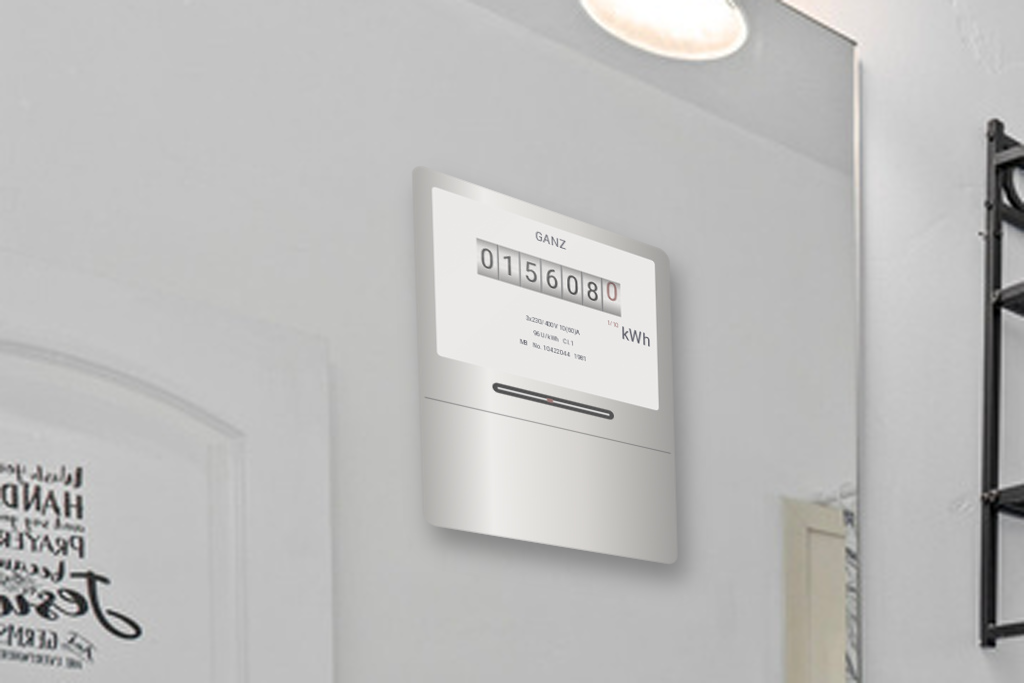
kWh 15608.0
